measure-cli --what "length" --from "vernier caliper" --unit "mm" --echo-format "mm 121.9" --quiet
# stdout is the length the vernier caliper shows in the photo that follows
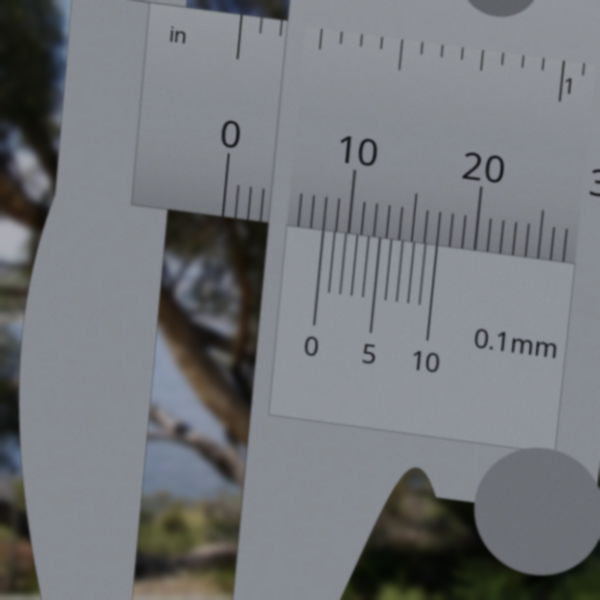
mm 8.0
